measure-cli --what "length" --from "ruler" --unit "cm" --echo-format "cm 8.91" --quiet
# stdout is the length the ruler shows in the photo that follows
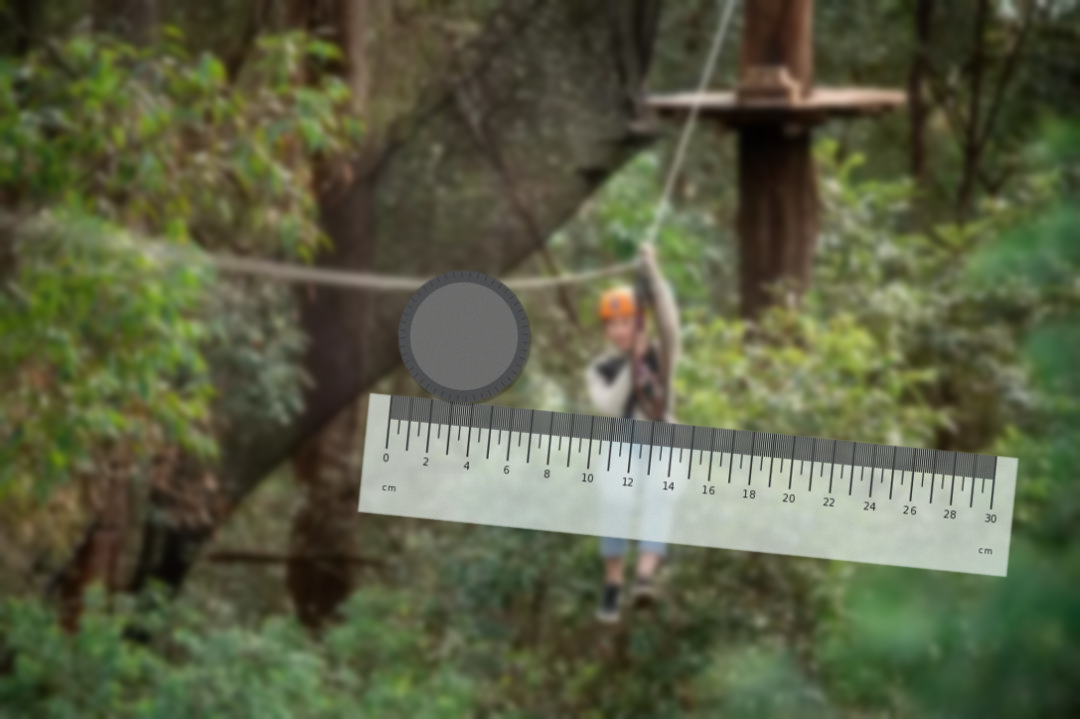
cm 6.5
